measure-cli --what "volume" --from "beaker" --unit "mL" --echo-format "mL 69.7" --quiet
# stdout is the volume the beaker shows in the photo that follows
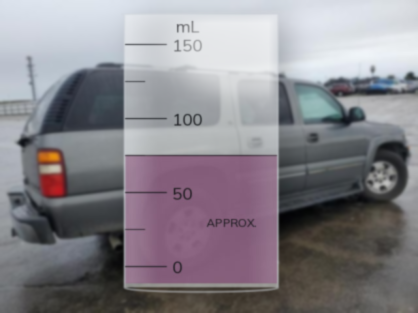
mL 75
